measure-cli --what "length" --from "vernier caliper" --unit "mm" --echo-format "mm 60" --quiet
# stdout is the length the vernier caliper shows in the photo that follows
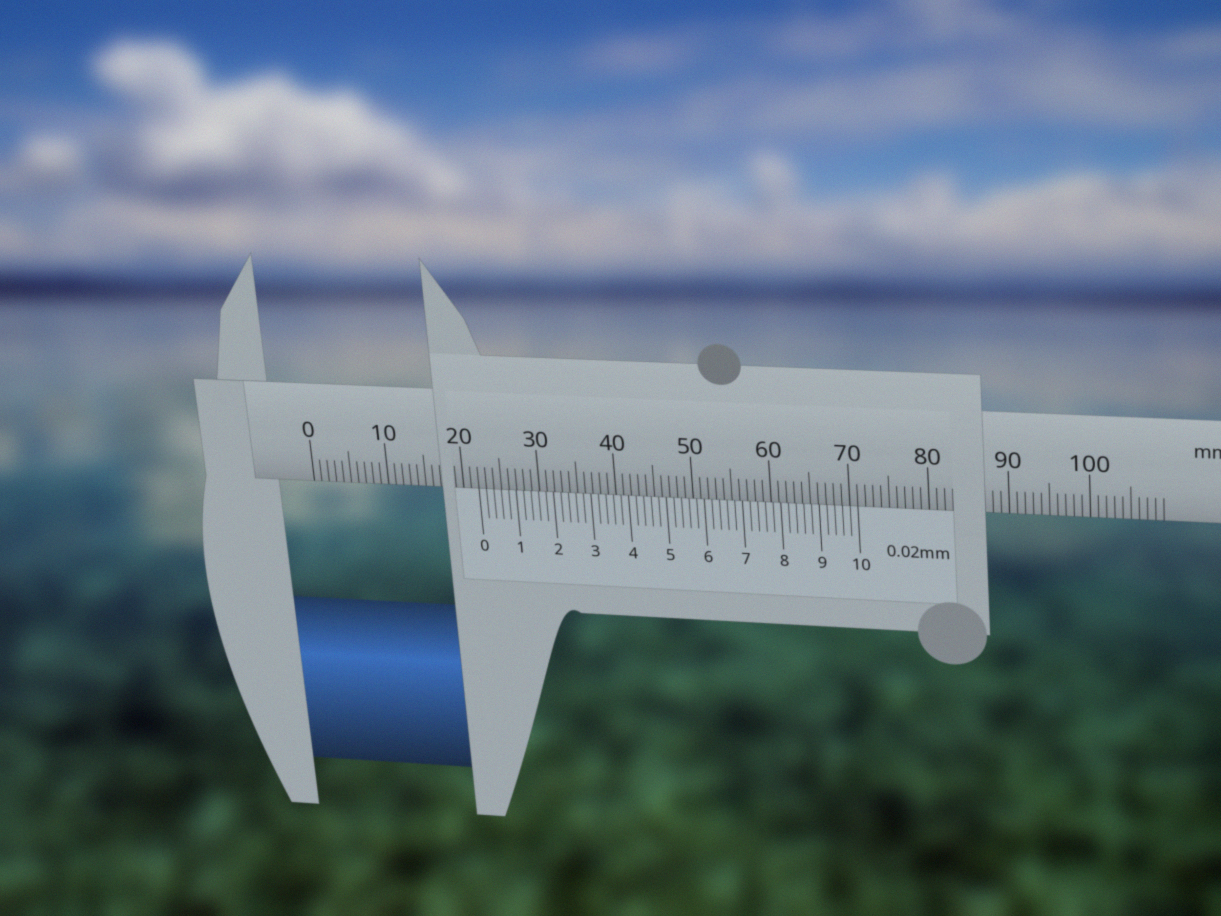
mm 22.0
